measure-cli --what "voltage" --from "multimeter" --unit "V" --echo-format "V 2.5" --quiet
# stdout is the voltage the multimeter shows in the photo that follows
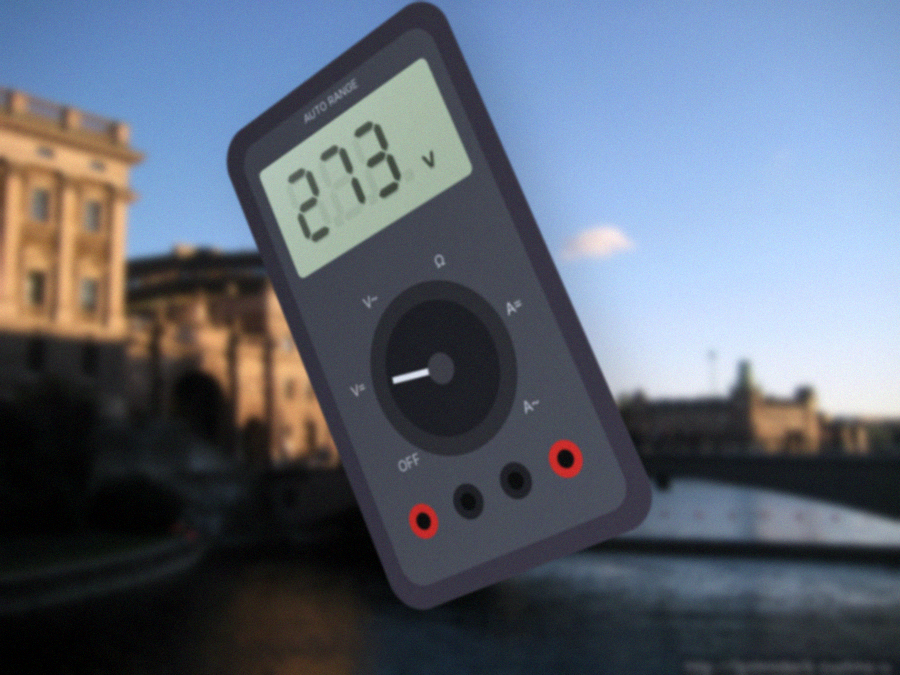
V 273
